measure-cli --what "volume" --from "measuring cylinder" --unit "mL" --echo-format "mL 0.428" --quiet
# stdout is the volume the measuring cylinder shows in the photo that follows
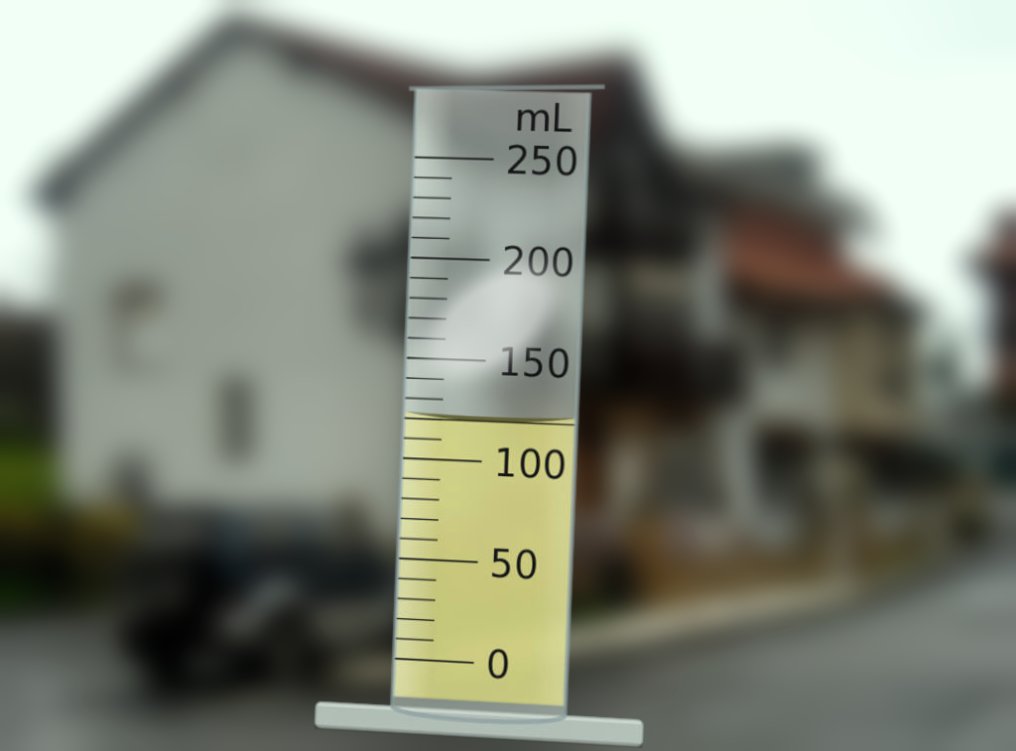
mL 120
